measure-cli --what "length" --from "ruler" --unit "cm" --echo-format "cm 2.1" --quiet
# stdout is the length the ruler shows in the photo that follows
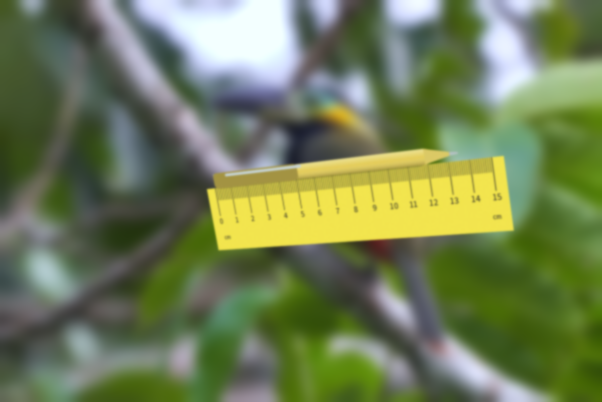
cm 13.5
